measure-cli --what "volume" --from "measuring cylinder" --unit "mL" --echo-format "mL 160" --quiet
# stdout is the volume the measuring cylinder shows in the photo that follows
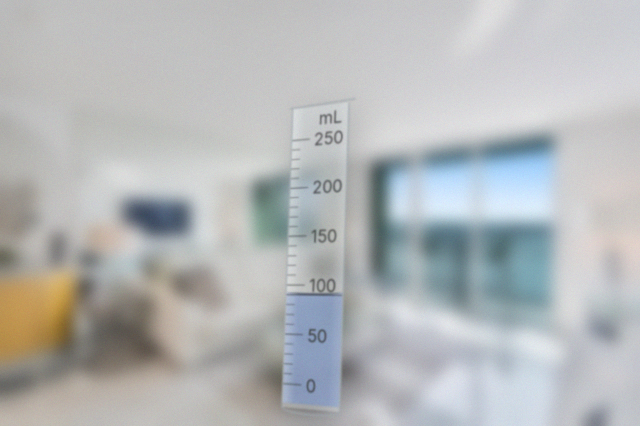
mL 90
